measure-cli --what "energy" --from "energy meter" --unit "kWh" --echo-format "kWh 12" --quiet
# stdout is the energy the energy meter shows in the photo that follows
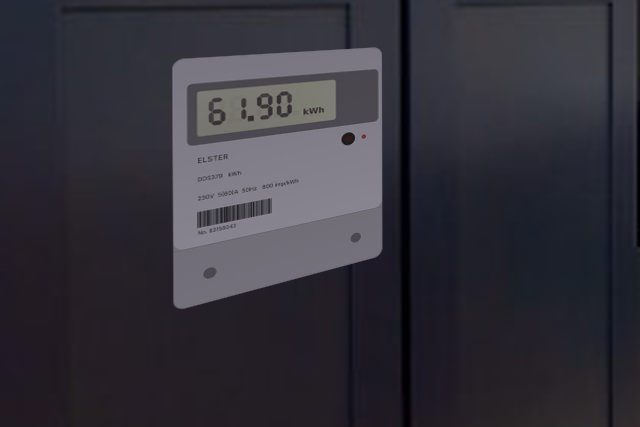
kWh 61.90
